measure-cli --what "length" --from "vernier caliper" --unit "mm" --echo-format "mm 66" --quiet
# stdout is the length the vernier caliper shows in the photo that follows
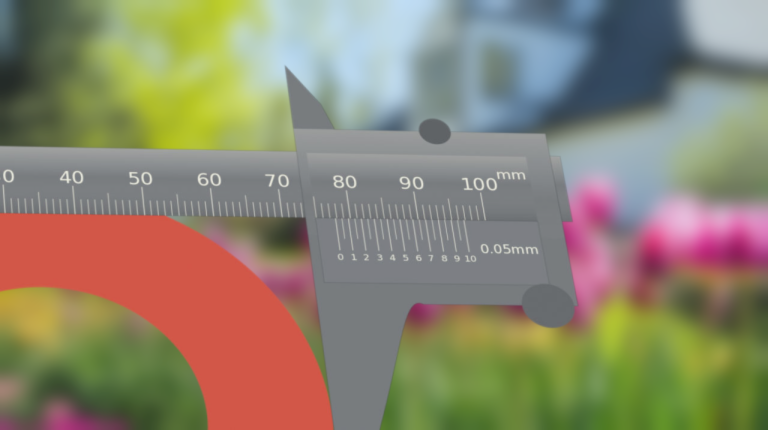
mm 77.8
